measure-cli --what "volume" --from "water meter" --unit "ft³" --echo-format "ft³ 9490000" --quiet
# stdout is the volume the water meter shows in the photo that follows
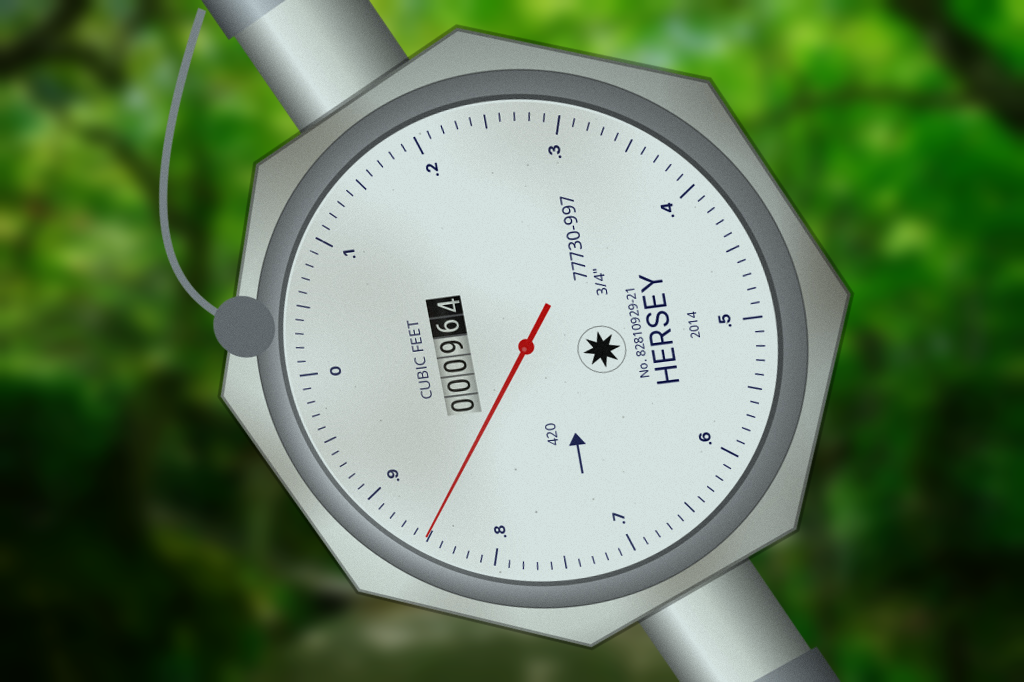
ft³ 963.85
